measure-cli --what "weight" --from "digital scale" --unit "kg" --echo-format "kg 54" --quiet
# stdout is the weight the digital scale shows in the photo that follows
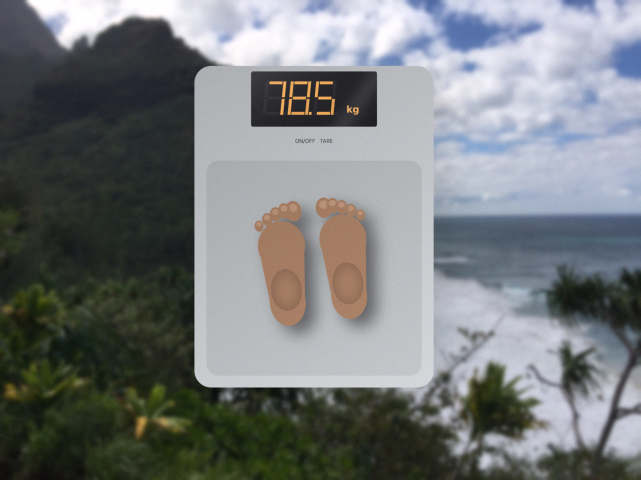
kg 78.5
